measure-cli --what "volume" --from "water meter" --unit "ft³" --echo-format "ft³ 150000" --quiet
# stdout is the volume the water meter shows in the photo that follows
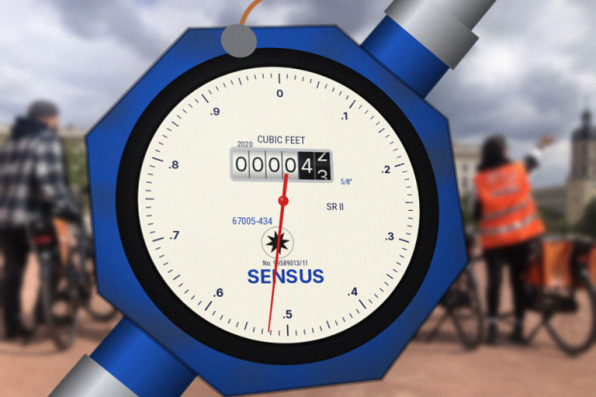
ft³ 42.52
